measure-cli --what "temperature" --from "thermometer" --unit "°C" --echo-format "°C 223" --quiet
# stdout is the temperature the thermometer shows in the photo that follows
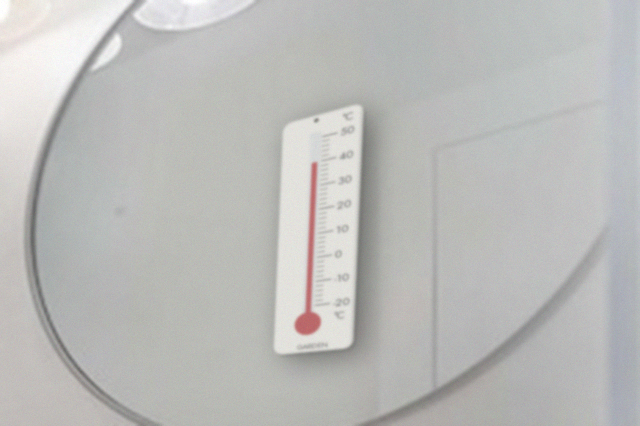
°C 40
